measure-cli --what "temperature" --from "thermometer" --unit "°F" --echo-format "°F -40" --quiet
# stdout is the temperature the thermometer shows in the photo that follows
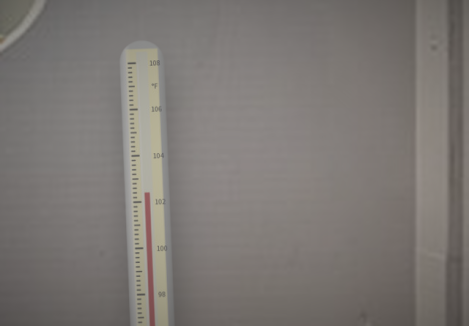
°F 102.4
